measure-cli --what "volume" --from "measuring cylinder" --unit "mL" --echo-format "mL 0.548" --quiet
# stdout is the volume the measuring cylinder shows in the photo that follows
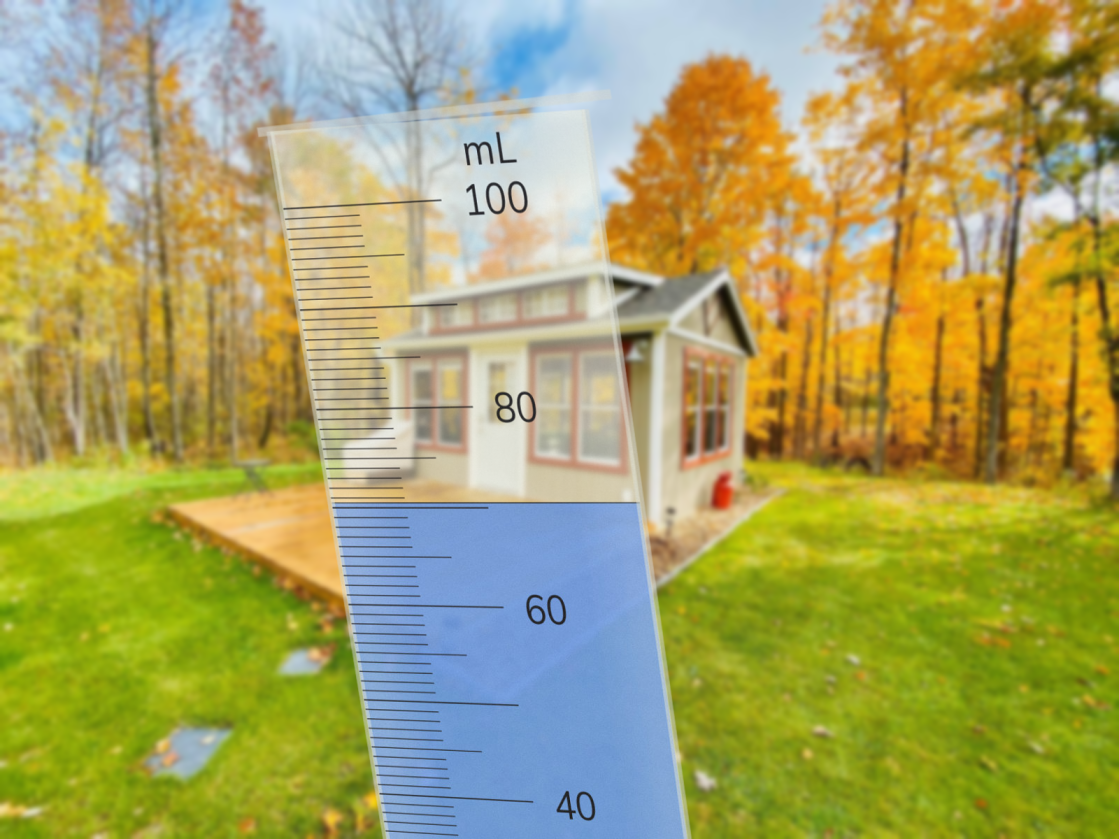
mL 70.5
